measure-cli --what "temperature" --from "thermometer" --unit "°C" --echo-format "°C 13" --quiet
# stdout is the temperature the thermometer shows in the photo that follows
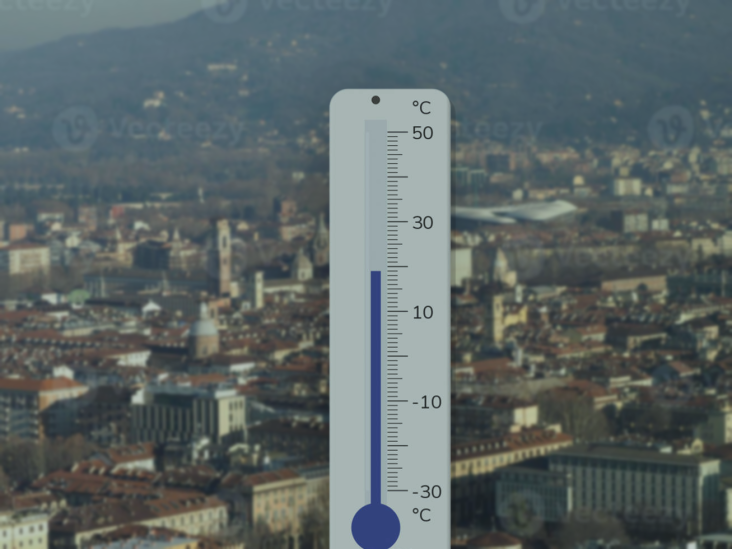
°C 19
